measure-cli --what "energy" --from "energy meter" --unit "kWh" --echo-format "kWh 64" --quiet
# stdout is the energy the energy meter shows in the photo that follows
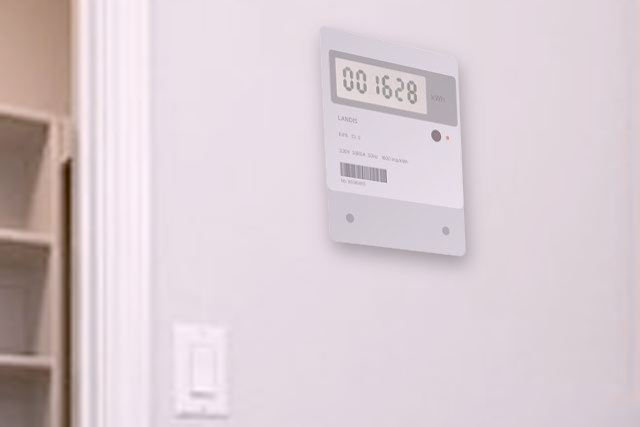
kWh 1628
